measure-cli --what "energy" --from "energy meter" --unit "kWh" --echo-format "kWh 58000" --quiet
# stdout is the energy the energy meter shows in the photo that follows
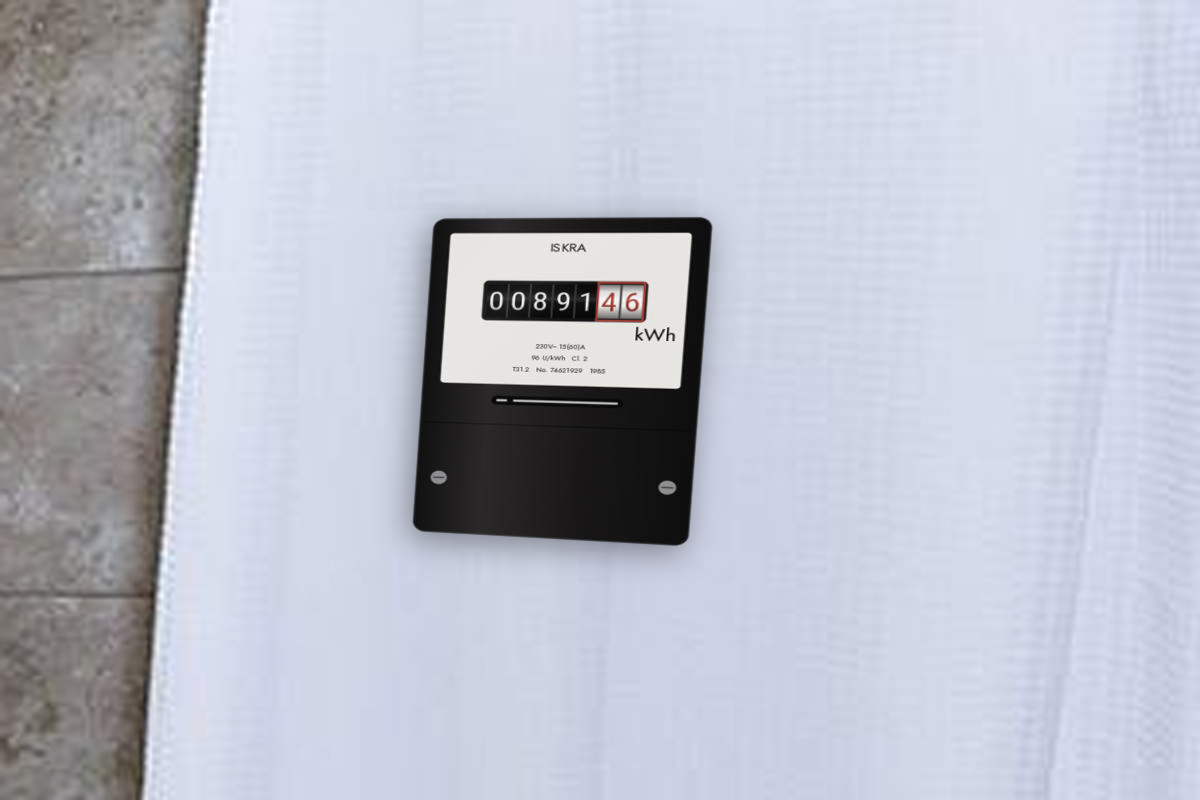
kWh 891.46
